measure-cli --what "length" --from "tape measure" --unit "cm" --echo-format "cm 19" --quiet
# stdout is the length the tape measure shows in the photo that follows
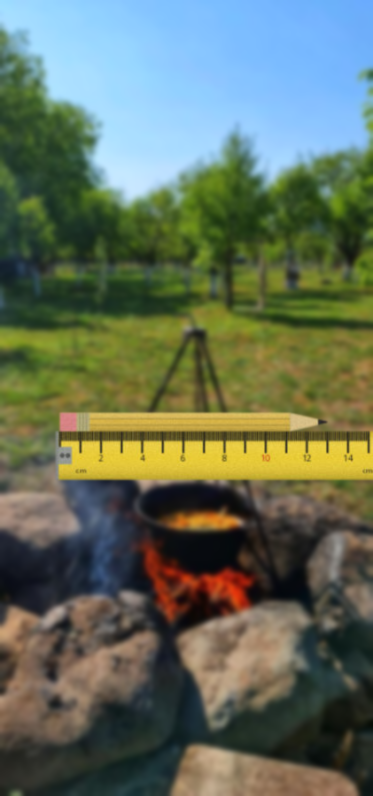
cm 13
